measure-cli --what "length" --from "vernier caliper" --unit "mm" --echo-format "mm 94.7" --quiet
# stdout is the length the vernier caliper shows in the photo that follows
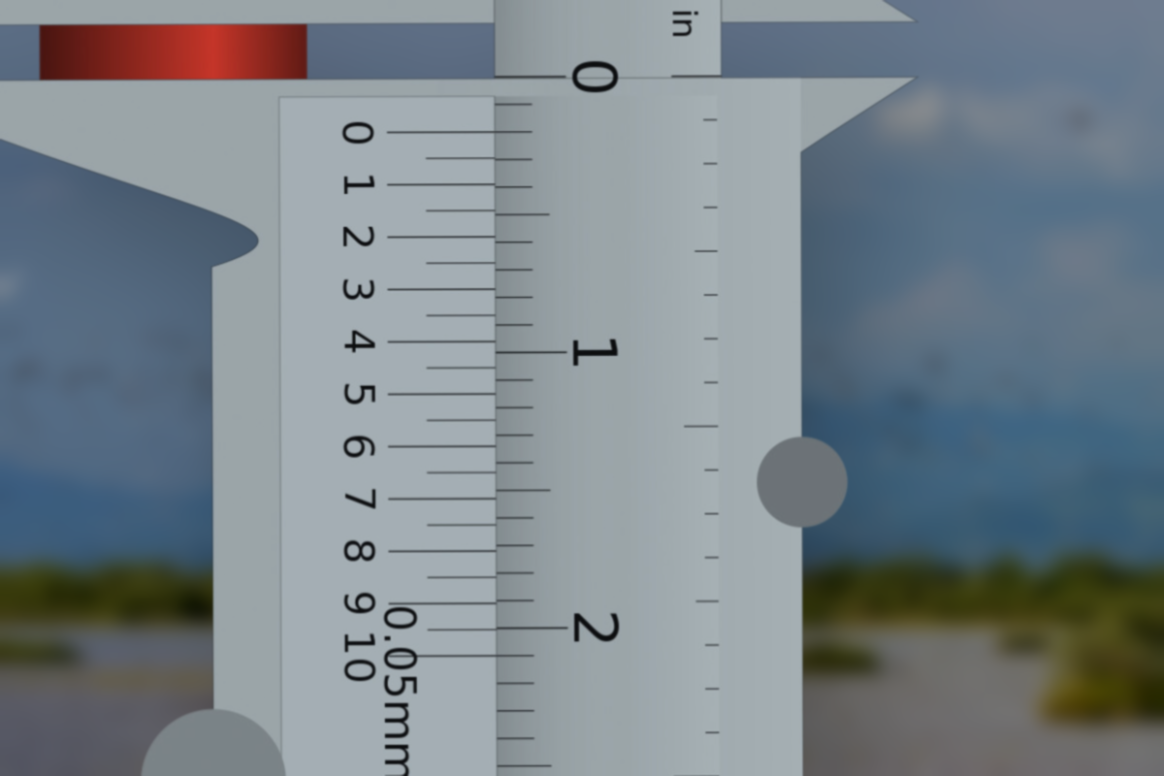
mm 2.00
